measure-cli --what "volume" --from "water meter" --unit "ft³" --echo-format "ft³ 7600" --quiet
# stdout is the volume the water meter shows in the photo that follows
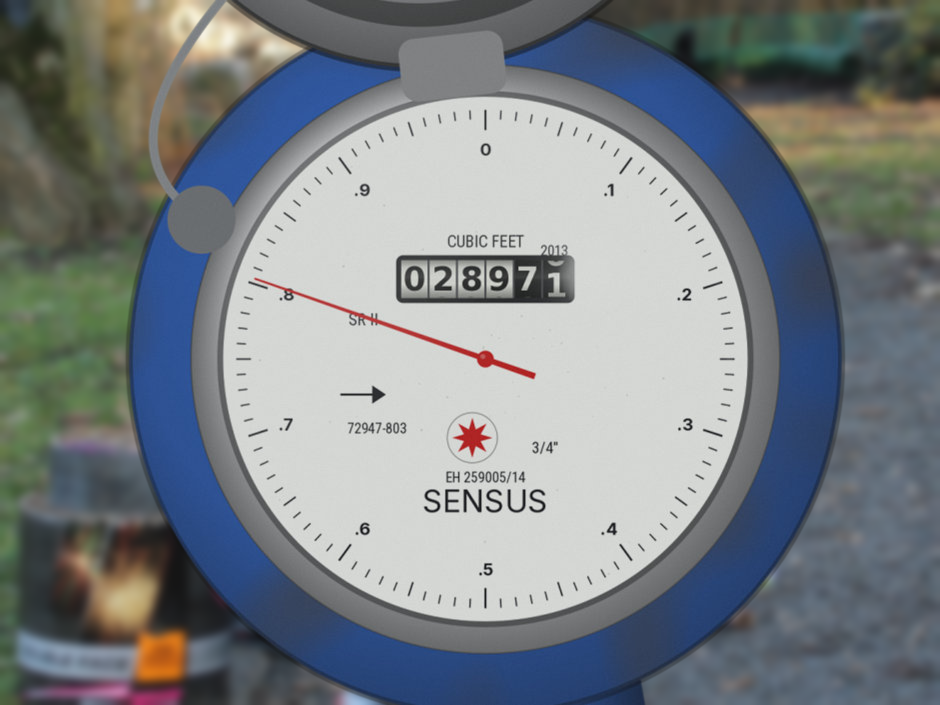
ft³ 28970.80
